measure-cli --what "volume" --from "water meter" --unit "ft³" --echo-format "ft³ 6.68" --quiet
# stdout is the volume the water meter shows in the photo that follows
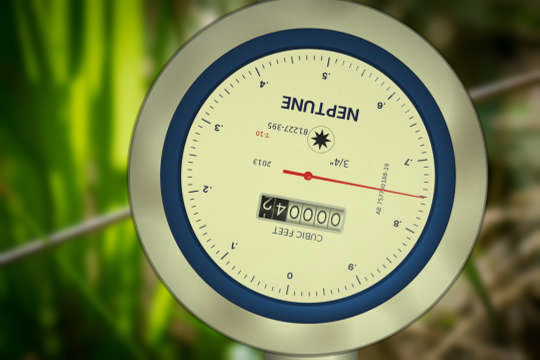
ft³ 41.75
